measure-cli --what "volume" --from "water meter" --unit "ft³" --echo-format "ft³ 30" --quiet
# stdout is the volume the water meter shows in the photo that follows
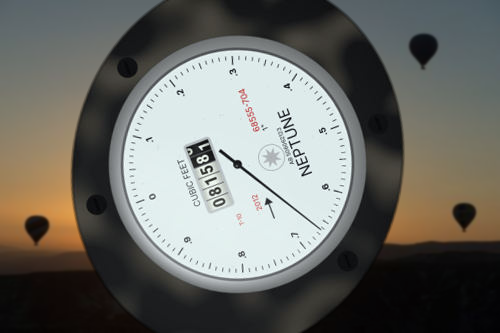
ft³ 81580.66
